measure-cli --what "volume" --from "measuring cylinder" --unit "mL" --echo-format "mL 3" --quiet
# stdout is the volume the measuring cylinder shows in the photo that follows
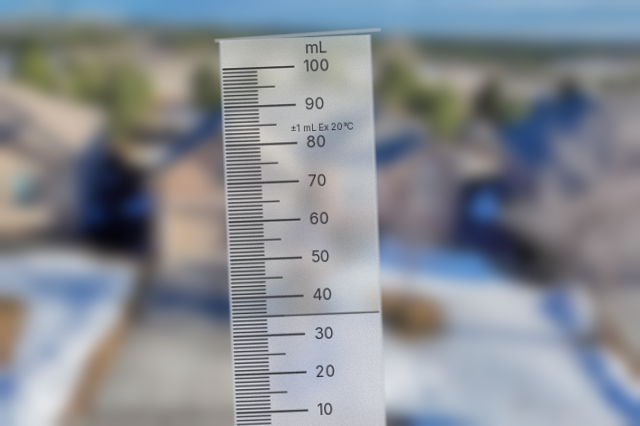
mL 35
